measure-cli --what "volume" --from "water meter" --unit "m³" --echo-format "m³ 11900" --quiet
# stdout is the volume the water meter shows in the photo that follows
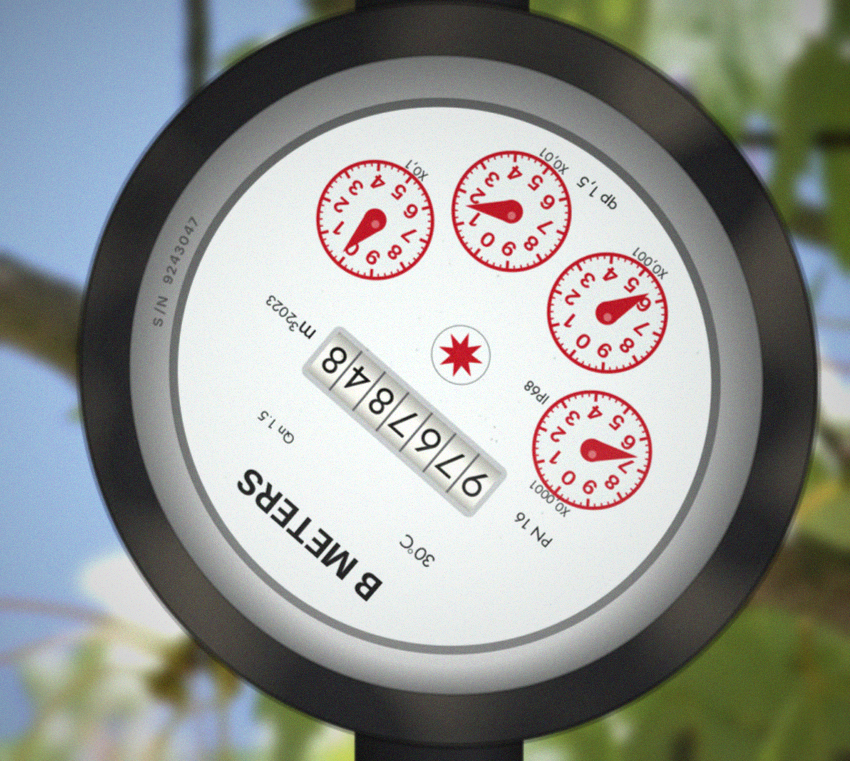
m³ 9767848.0156
